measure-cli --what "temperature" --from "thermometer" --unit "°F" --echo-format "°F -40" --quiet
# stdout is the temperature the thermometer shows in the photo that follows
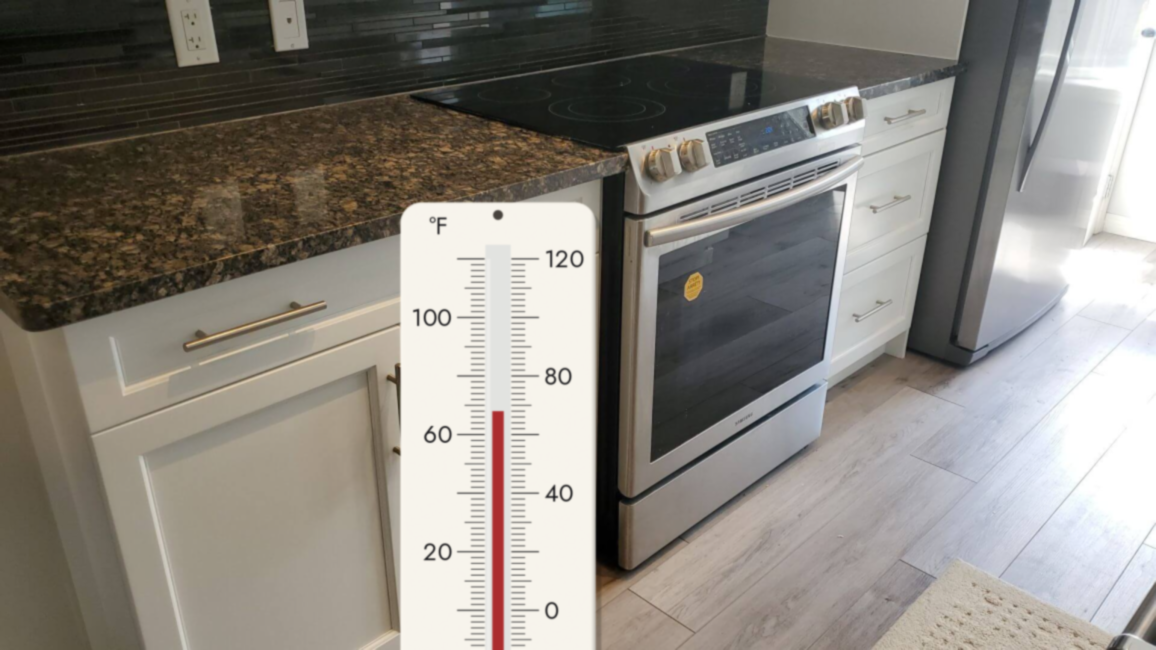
°F 68
